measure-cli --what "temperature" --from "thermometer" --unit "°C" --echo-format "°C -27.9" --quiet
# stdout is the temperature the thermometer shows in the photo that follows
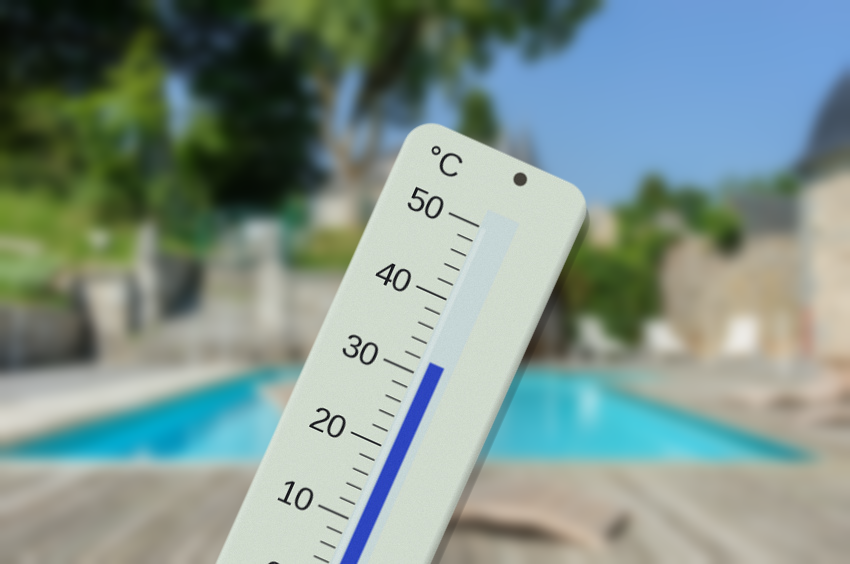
°C 32
